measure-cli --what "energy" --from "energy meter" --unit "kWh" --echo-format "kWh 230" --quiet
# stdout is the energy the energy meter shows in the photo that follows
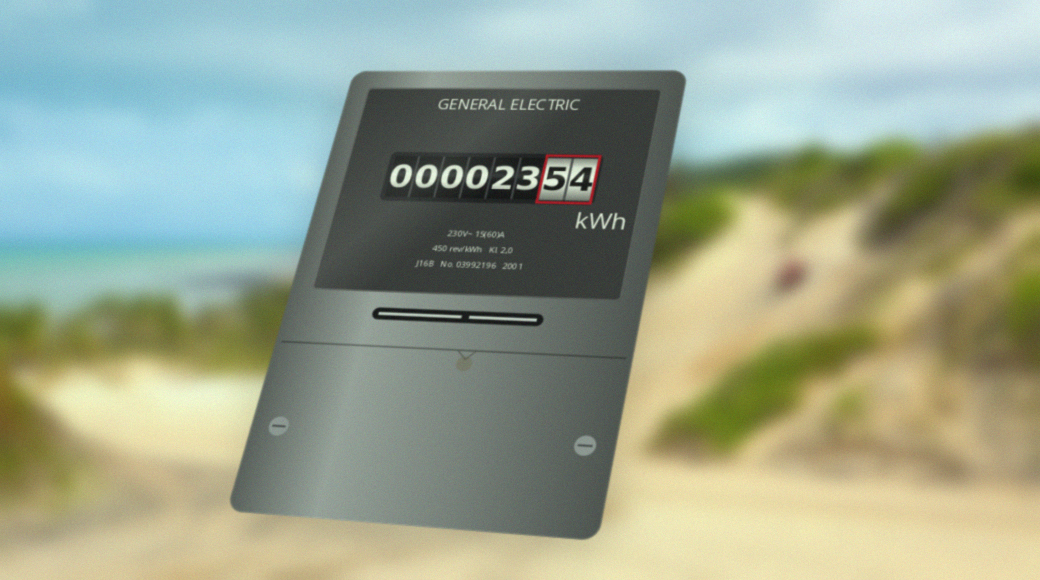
kWh 23.54
